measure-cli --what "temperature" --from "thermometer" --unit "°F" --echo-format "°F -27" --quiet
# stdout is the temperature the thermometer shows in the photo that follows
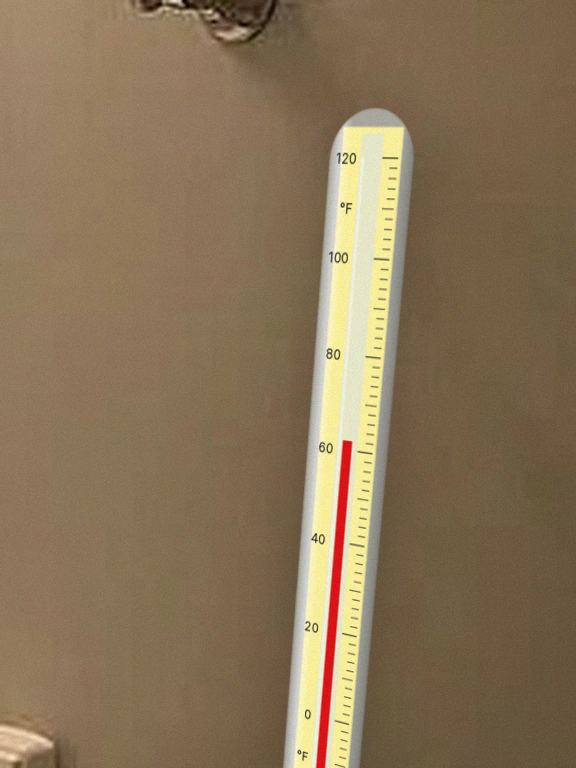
°F 62
